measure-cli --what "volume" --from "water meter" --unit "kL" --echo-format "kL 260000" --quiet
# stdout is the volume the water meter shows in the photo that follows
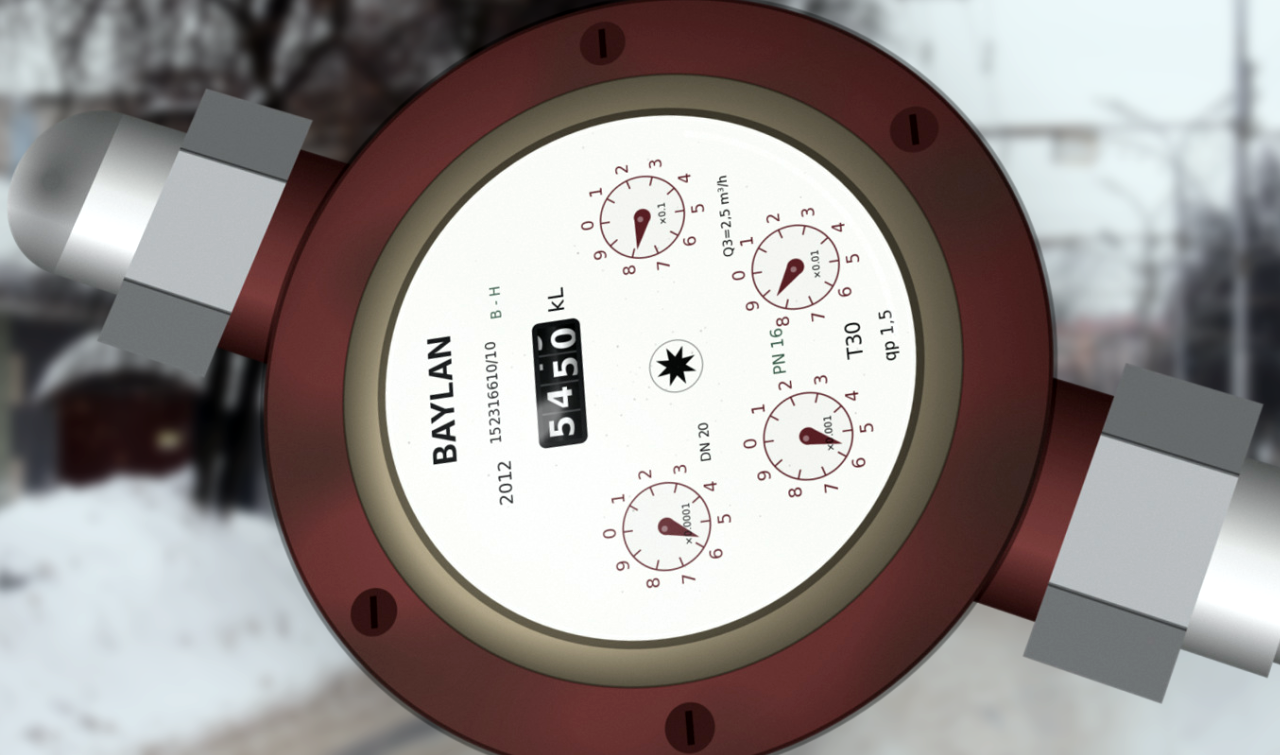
kL 5449.7855
